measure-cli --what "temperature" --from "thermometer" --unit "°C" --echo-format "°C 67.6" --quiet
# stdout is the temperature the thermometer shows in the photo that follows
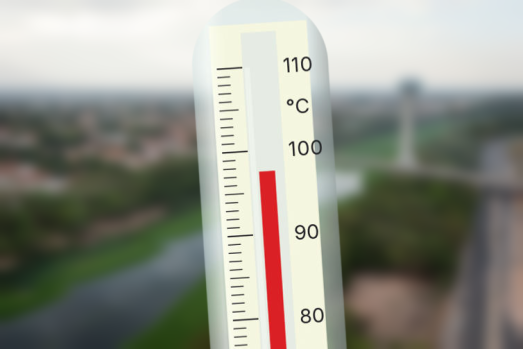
°C 97.5
